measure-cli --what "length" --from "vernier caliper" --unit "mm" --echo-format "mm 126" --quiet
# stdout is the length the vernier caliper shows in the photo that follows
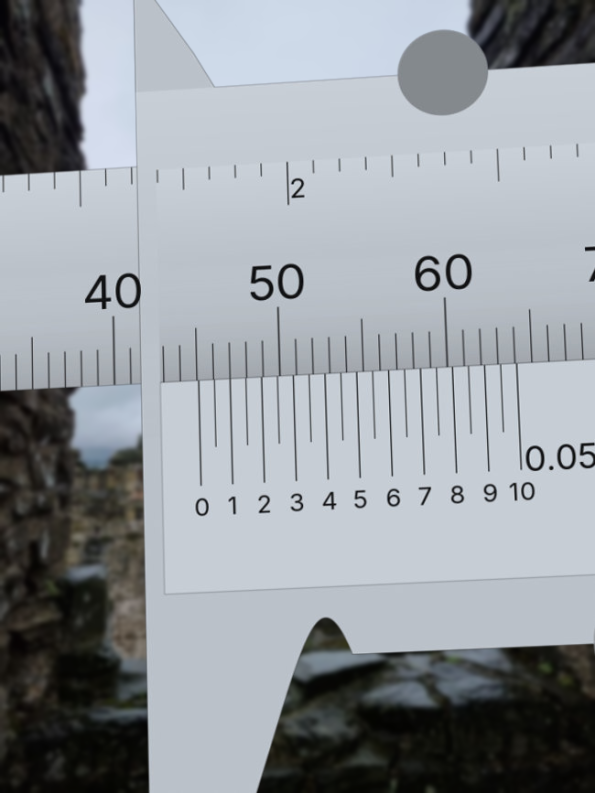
mm 45.1
